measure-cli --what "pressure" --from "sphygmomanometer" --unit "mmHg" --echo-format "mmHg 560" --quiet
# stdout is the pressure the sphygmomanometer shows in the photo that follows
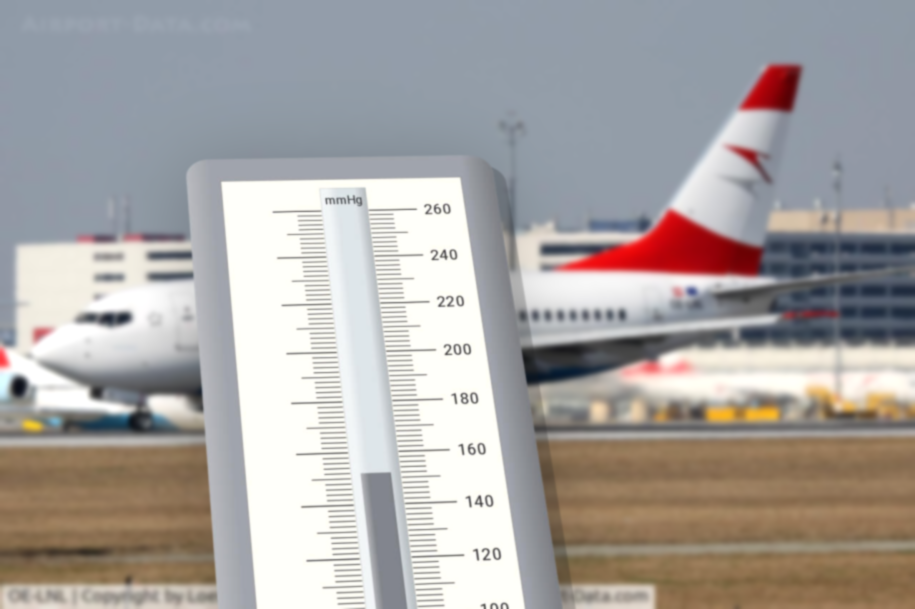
mmHg 152
